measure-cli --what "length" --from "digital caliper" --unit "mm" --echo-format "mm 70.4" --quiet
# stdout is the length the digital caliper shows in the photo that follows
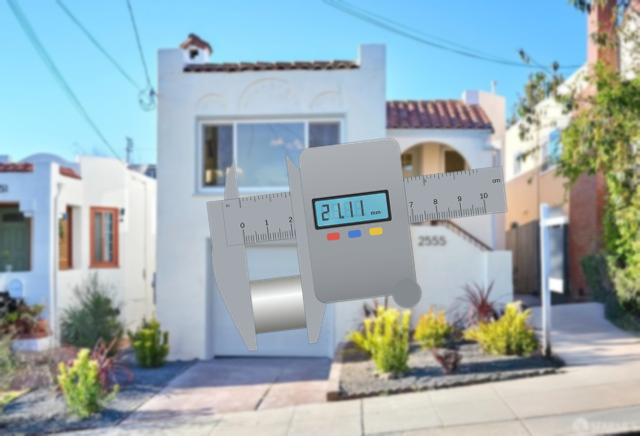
mm 21.11
